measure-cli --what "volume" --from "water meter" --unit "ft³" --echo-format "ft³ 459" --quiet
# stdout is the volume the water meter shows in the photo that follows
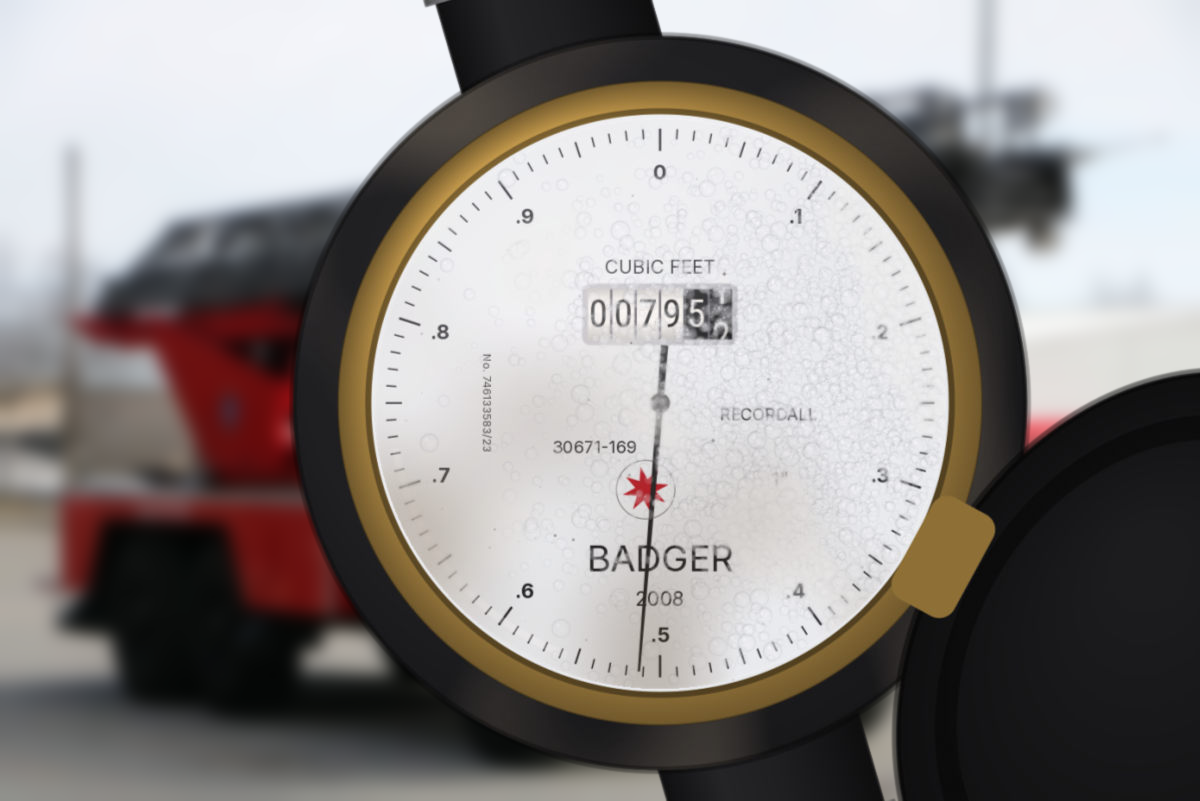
ft³ 7951.51
